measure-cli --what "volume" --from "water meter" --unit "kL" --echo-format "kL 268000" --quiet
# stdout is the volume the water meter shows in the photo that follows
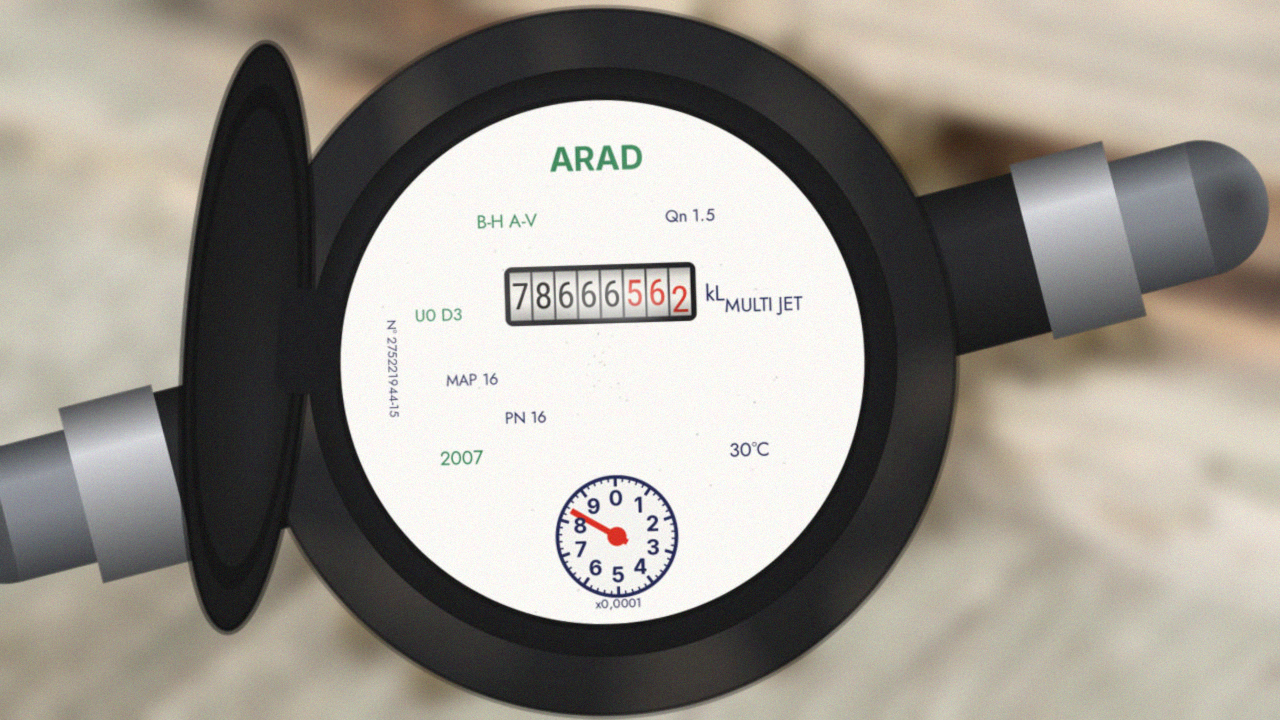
kL 78666.5618
